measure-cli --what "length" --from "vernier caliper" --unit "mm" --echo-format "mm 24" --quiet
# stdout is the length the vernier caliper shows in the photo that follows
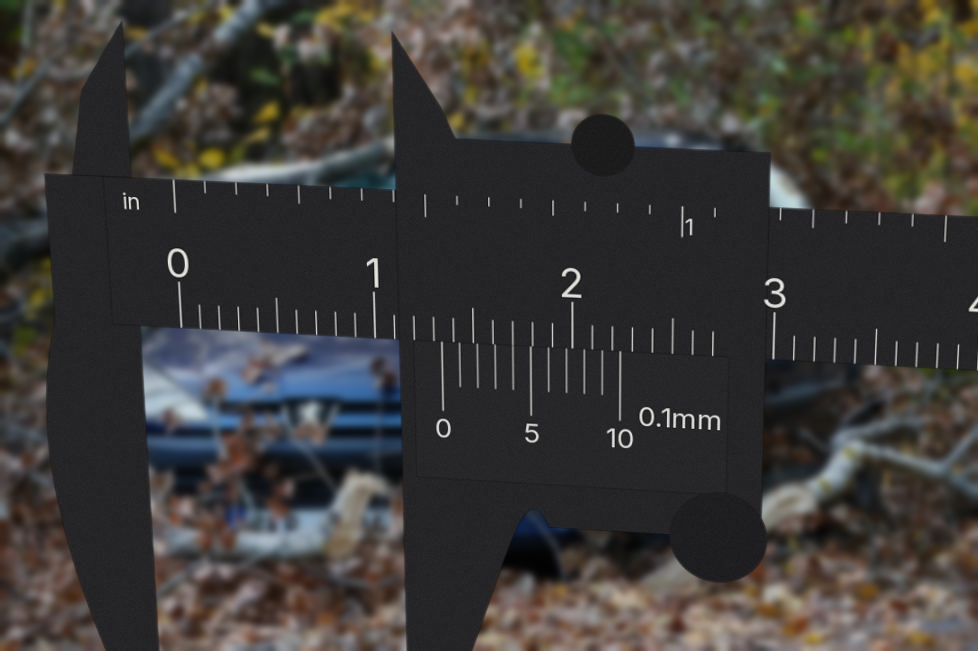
mm 13.4
